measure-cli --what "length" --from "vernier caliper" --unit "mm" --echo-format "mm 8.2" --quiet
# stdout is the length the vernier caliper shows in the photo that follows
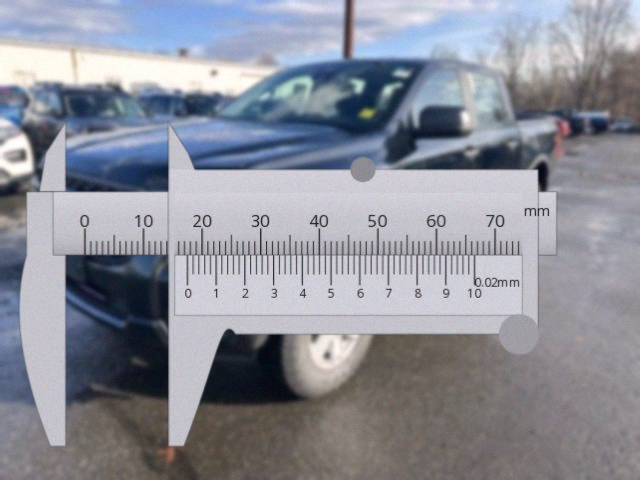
mm 17.5
